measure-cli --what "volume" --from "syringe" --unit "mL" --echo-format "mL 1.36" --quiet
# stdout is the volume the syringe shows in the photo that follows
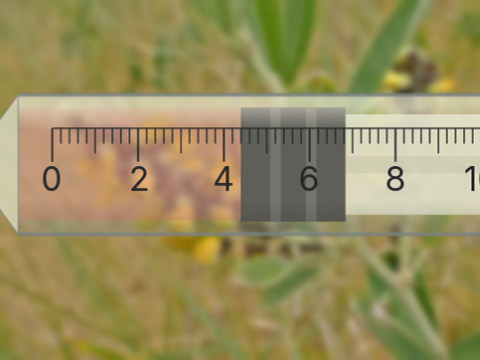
mL 4.4
